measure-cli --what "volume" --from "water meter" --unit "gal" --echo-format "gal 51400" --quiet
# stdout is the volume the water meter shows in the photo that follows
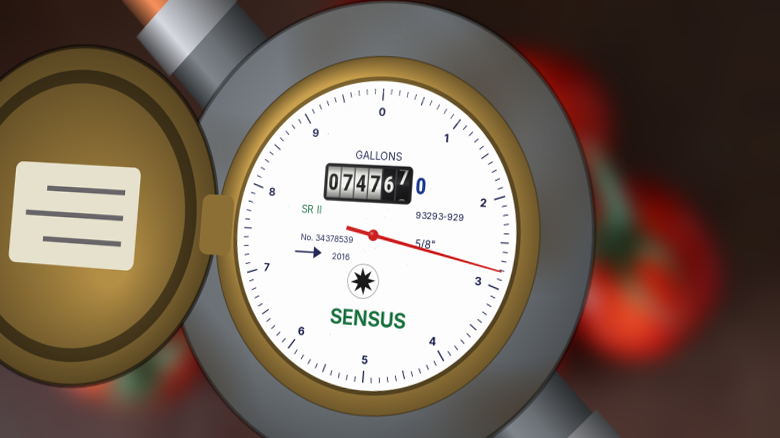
gal 747672.8
